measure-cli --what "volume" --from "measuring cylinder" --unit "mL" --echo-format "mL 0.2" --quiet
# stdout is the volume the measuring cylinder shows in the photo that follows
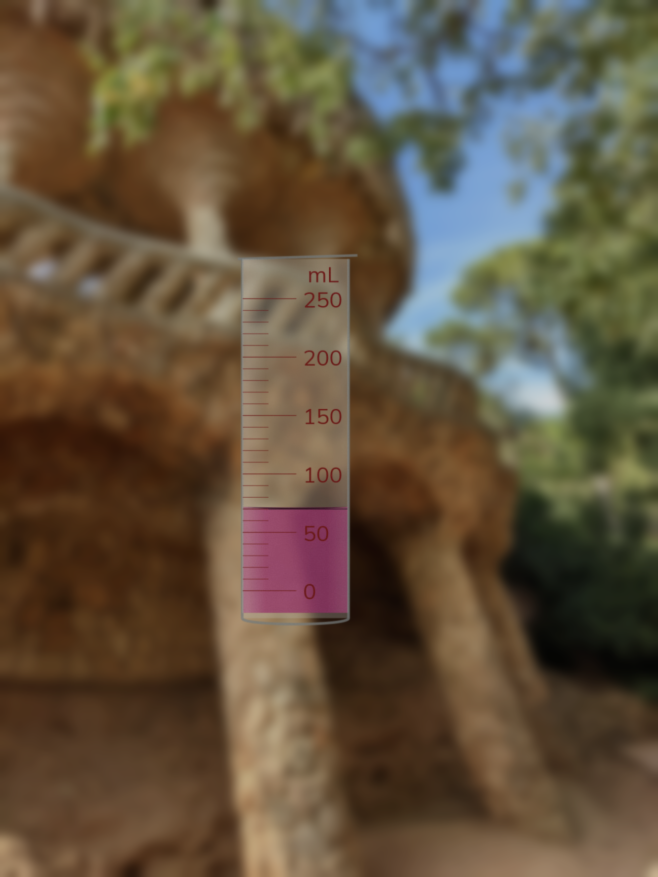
mL 70
